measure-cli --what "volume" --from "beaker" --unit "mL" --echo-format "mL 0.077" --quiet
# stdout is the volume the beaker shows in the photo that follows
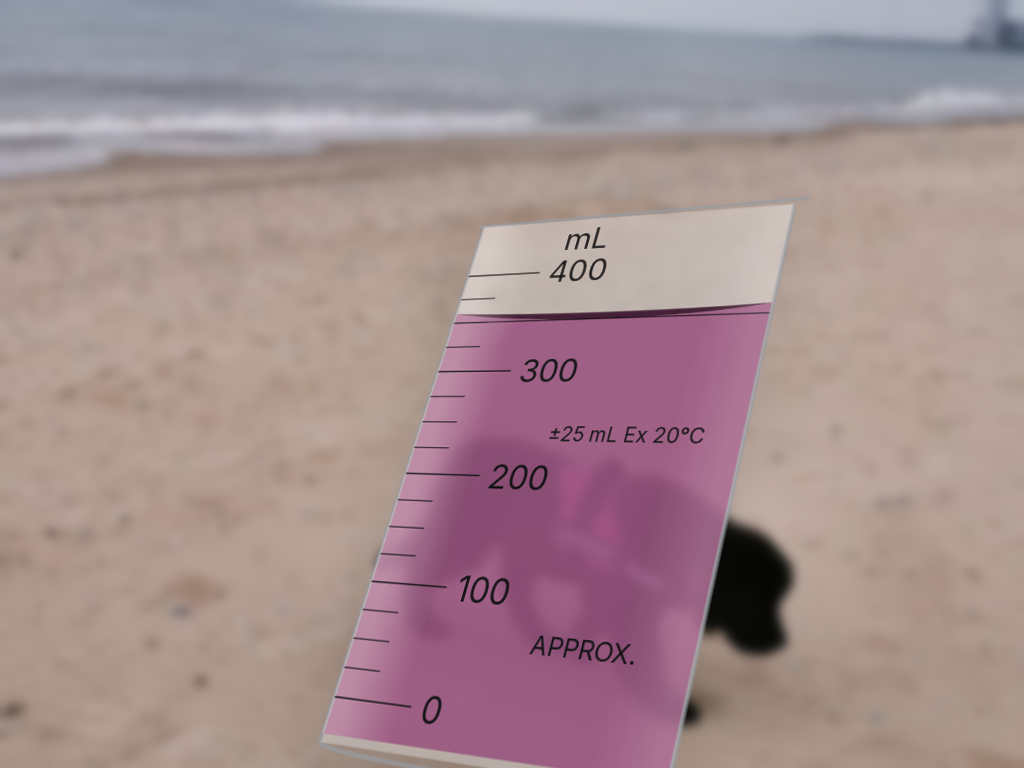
mL 350
